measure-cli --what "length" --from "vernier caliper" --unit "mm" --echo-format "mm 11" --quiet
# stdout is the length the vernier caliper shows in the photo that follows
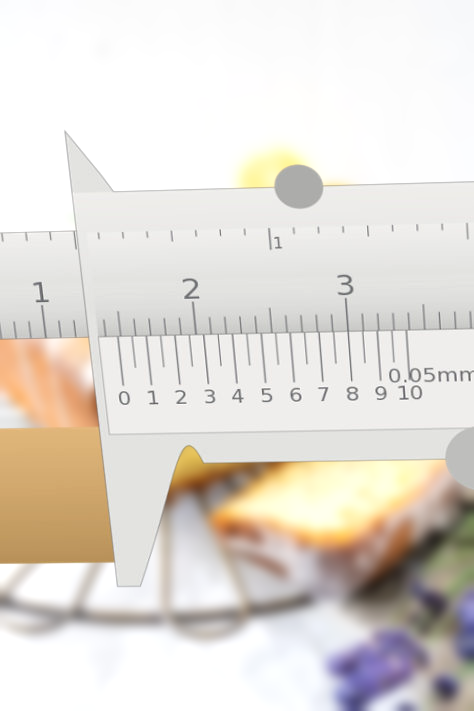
mm 14.8
